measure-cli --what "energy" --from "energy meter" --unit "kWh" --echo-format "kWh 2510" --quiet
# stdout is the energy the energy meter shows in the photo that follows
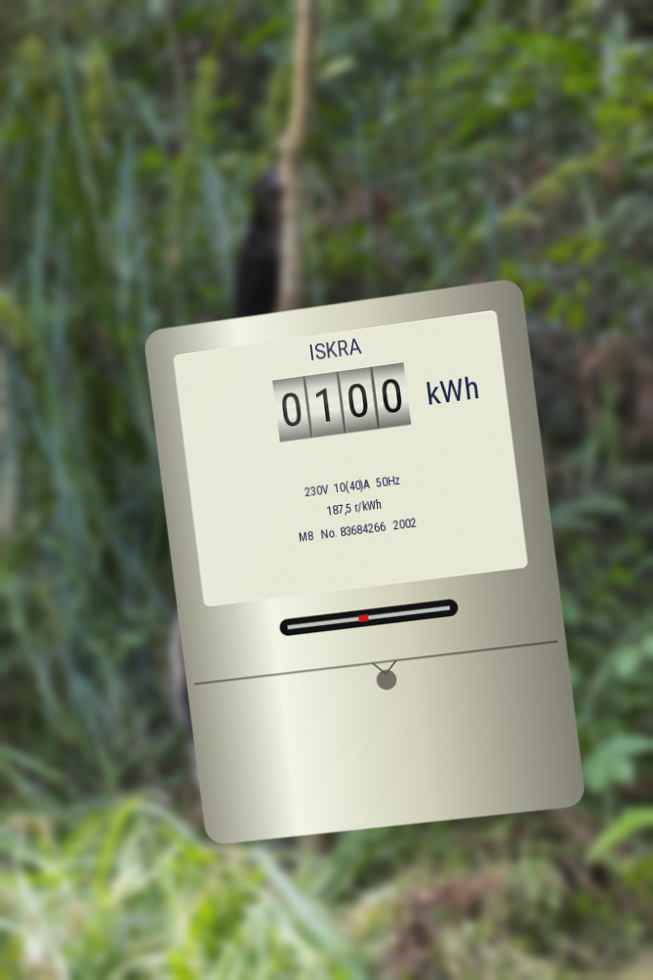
kWh 100
